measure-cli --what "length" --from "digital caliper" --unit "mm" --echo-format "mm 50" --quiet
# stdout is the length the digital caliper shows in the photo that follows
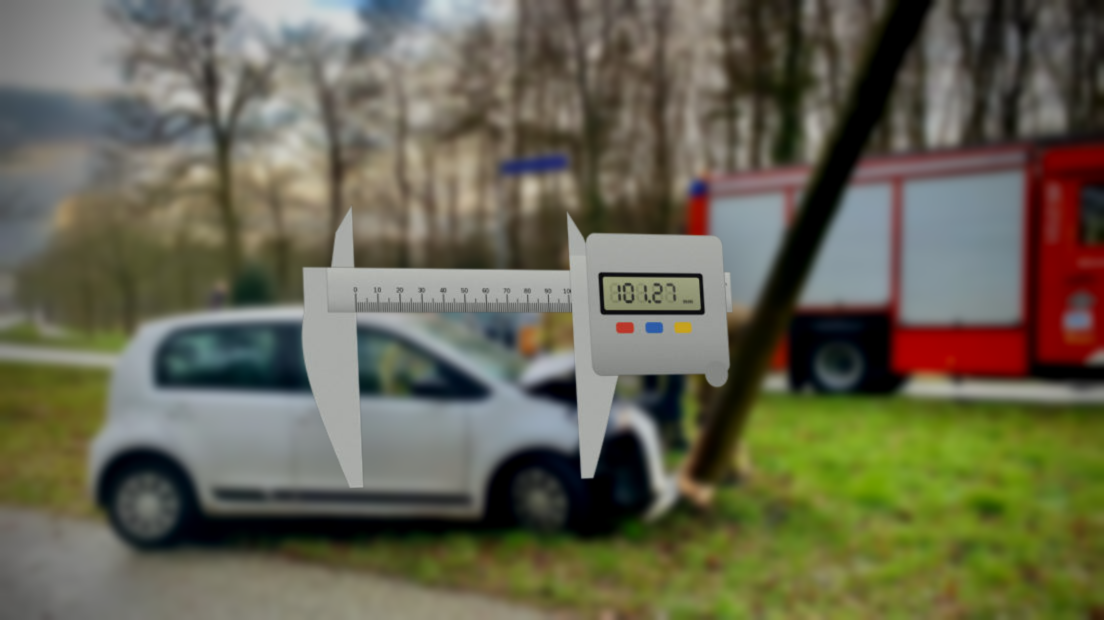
mm 101.27
